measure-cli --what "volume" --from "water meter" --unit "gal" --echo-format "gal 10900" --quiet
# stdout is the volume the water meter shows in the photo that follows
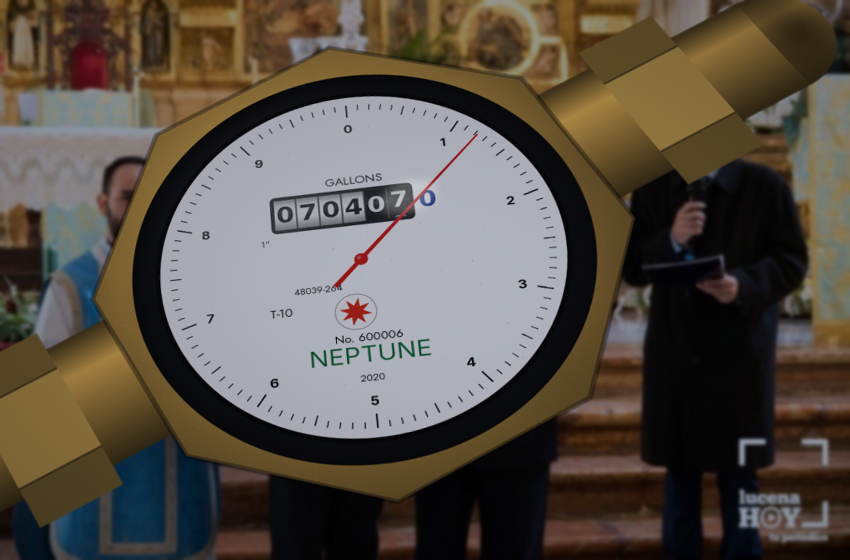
gal 704071.2
